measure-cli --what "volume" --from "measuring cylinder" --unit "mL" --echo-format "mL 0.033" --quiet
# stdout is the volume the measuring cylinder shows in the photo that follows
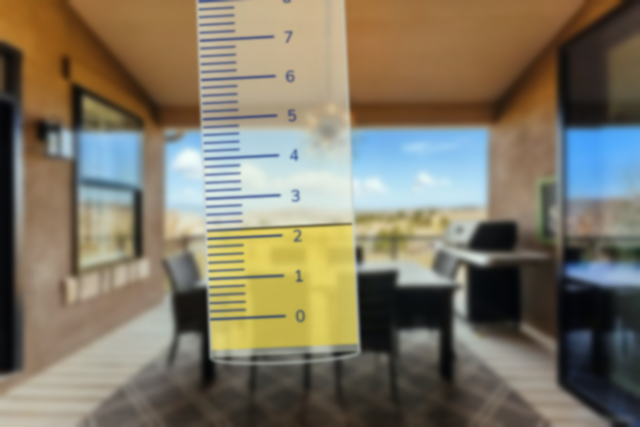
mL 2.2
